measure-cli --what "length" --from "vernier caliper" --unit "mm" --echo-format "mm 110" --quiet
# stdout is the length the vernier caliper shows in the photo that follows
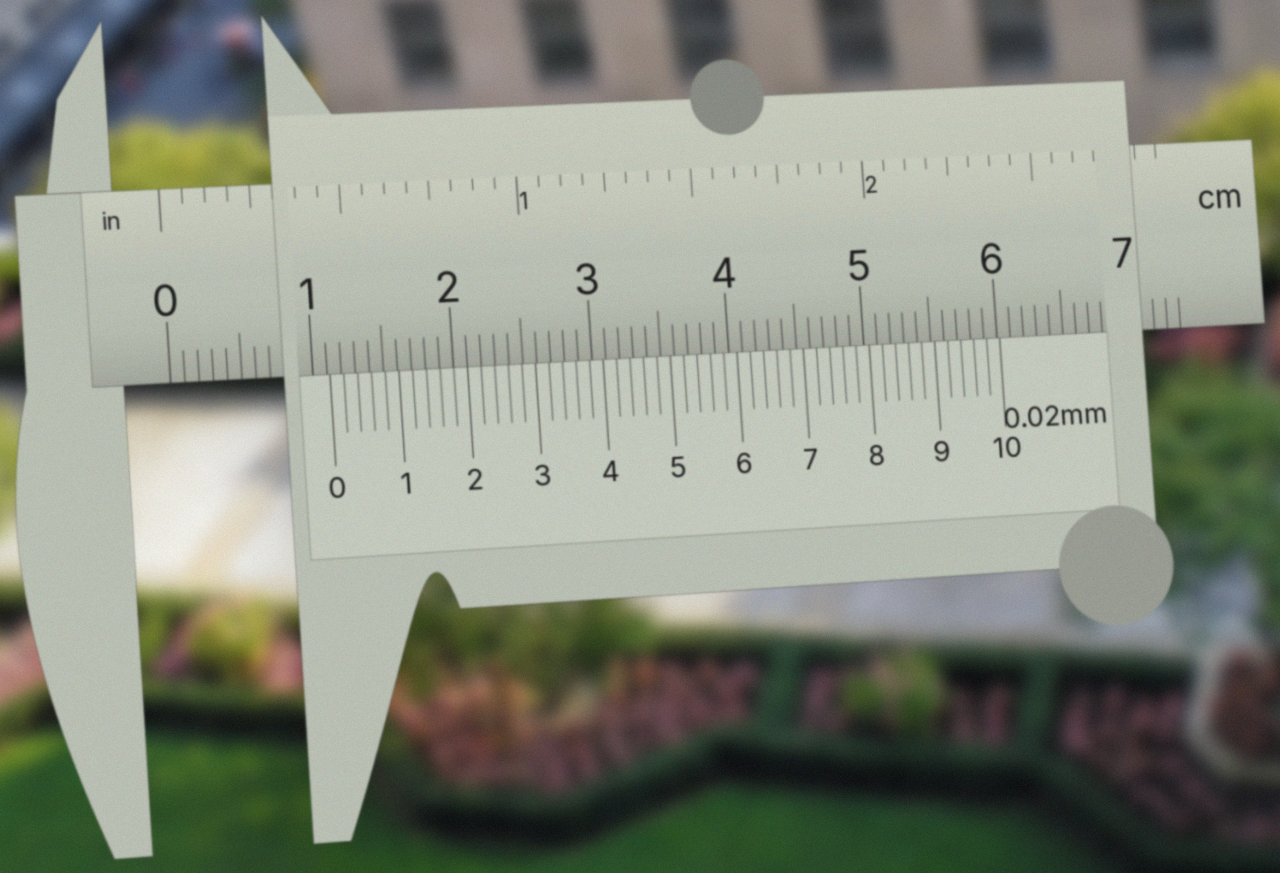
mm 11.2
